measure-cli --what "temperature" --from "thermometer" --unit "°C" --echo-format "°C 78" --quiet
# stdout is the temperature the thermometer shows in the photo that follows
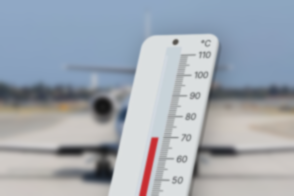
°C 70
